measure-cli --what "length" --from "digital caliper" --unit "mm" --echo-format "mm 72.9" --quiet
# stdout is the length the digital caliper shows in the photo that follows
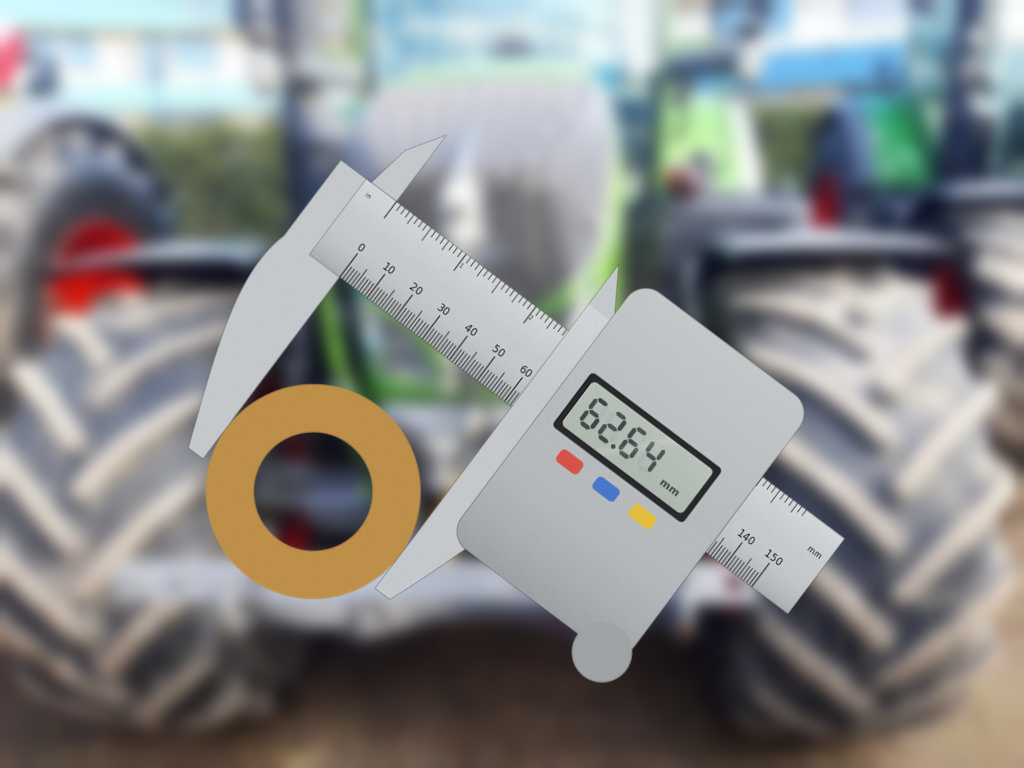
mm 62.64
